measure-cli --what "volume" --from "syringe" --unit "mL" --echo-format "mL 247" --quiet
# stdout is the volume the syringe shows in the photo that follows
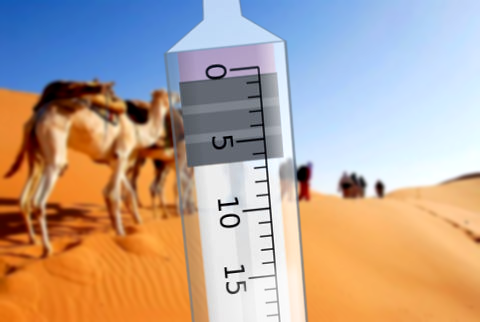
mL 0.5
